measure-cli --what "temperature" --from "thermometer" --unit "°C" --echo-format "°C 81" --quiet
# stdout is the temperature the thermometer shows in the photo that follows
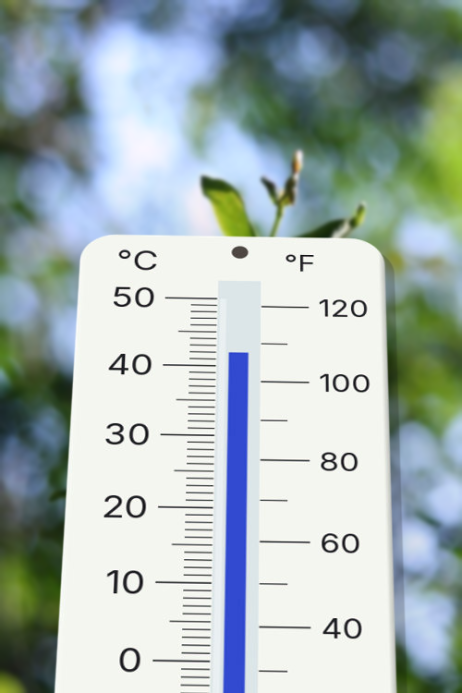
°C 42
